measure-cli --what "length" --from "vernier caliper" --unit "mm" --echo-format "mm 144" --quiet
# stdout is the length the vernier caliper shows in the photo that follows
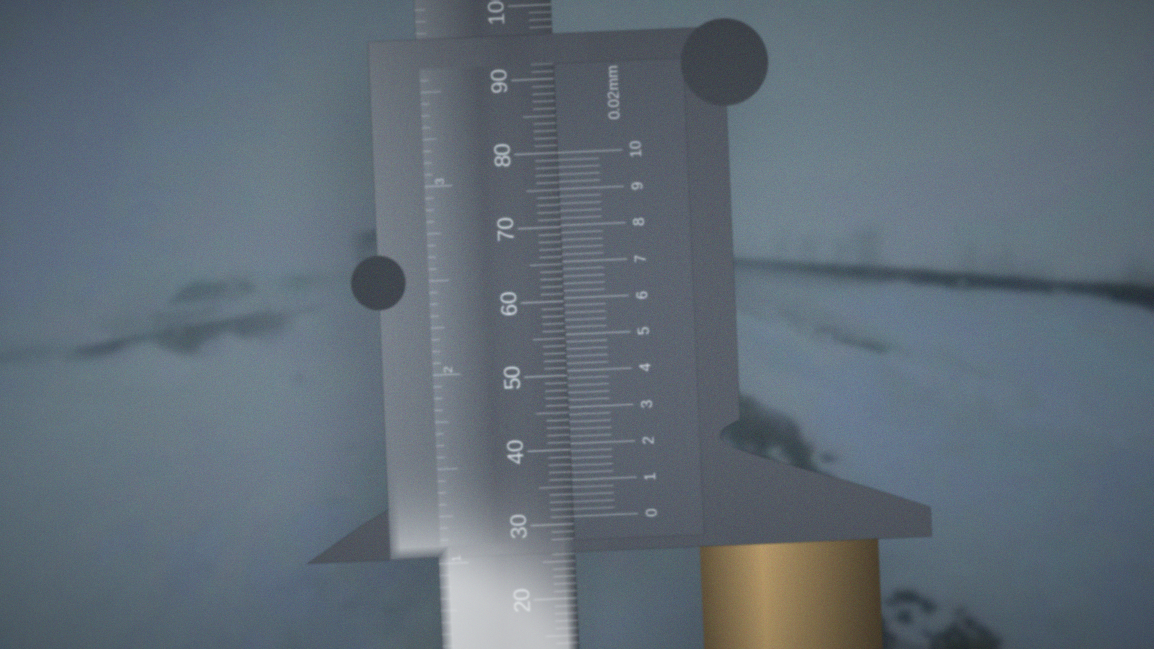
mm 31.0
